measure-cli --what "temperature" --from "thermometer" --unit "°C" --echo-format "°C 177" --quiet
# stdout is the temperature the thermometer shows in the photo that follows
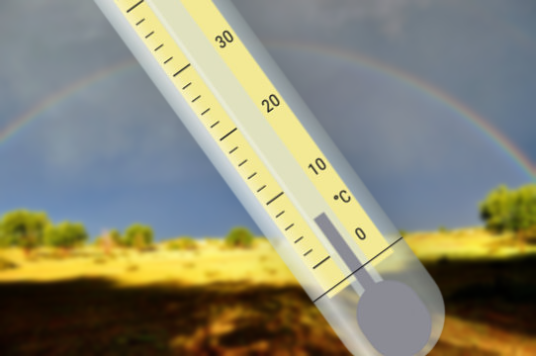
°C 5
